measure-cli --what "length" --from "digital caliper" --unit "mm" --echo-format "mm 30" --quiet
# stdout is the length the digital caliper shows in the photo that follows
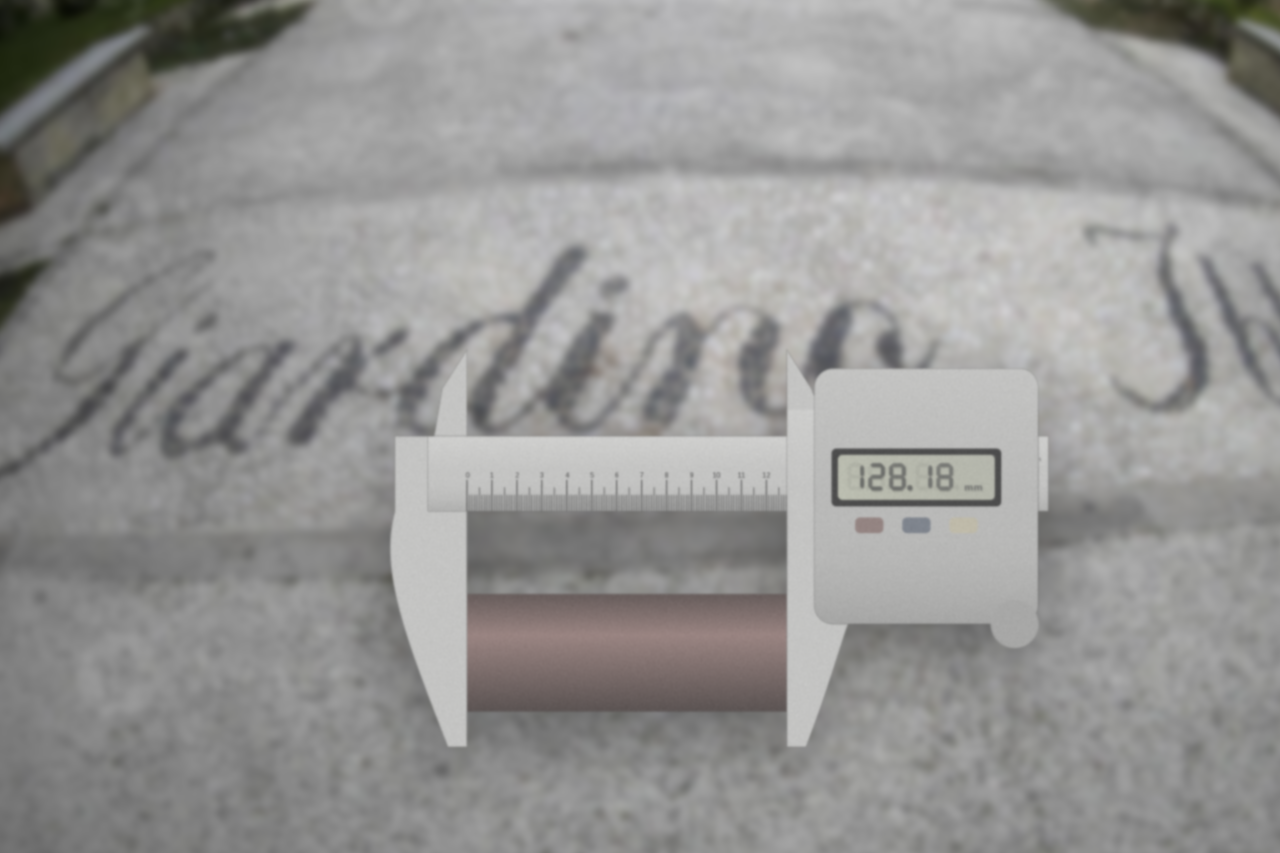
mm 128.18
